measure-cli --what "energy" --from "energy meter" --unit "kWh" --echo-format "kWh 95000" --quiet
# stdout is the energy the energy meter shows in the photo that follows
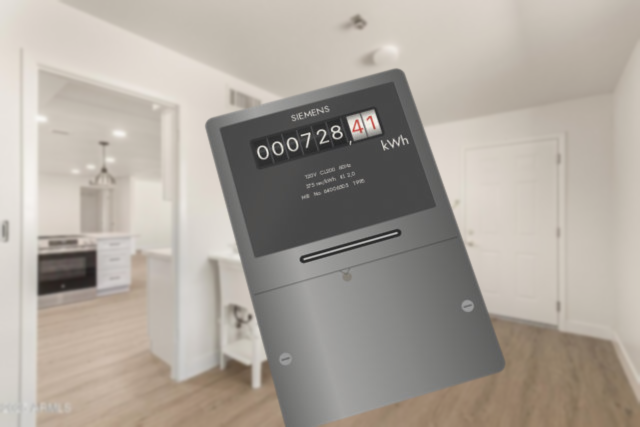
kWh 728.41
